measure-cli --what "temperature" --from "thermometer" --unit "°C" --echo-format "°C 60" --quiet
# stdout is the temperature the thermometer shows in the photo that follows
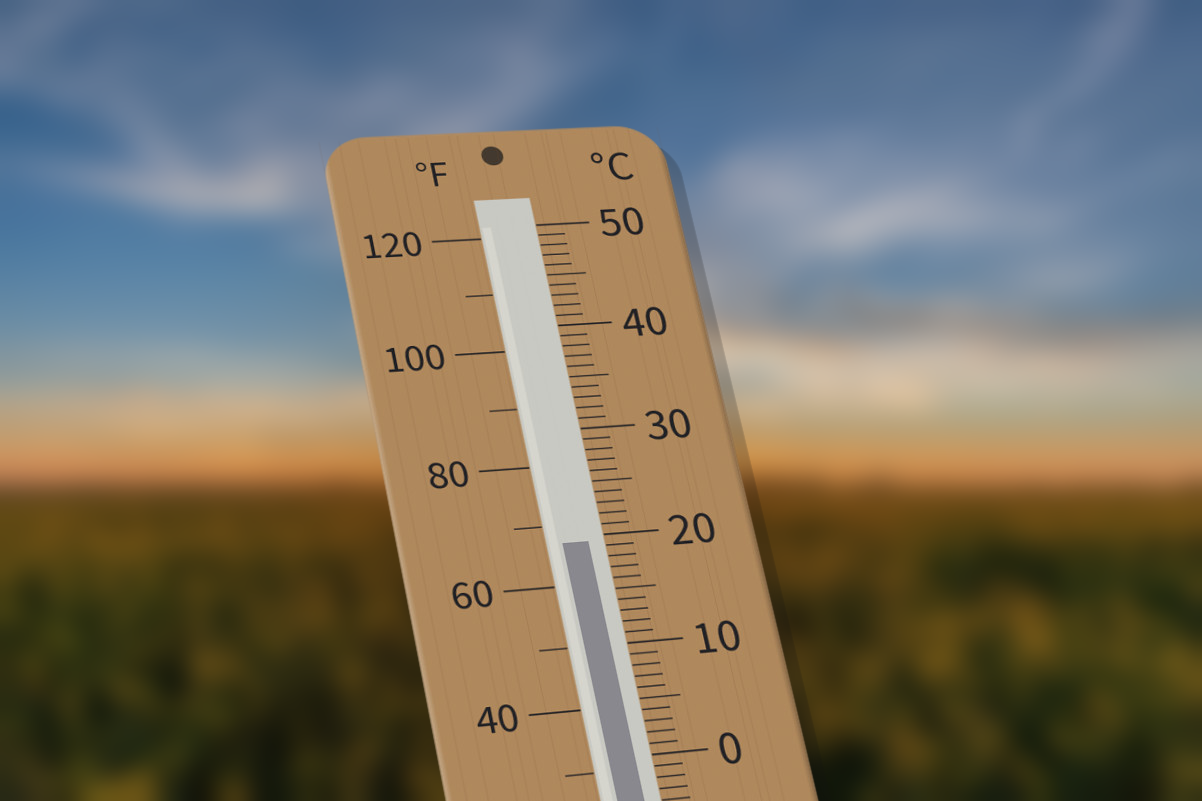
°C 19.5
